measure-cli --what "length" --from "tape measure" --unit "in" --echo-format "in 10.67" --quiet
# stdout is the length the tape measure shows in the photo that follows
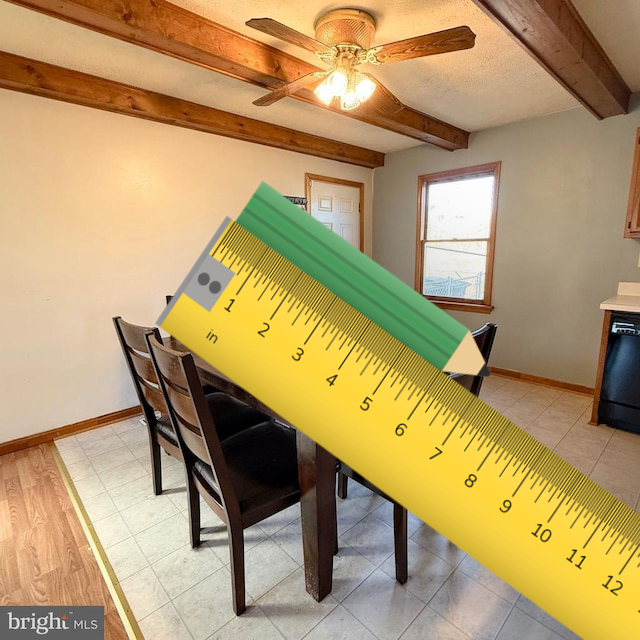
in 7
